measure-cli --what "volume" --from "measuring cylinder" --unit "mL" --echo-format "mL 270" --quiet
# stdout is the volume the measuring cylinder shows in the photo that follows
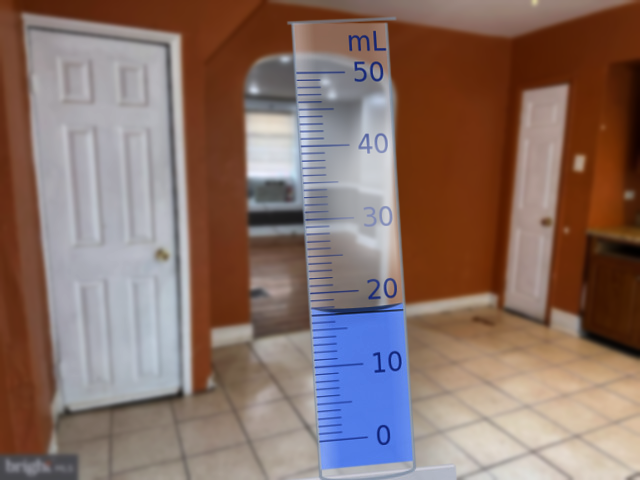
mL 17
